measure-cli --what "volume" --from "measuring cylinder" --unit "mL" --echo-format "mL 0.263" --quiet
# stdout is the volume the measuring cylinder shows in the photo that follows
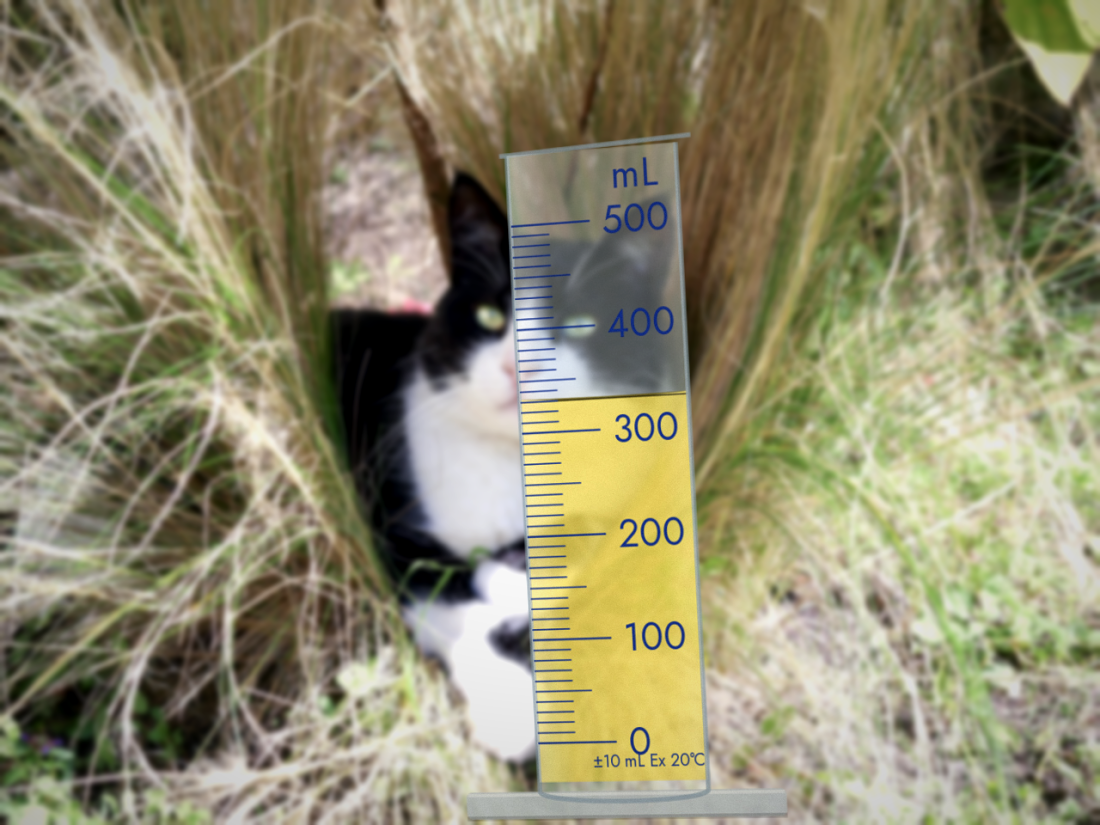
mL 330
